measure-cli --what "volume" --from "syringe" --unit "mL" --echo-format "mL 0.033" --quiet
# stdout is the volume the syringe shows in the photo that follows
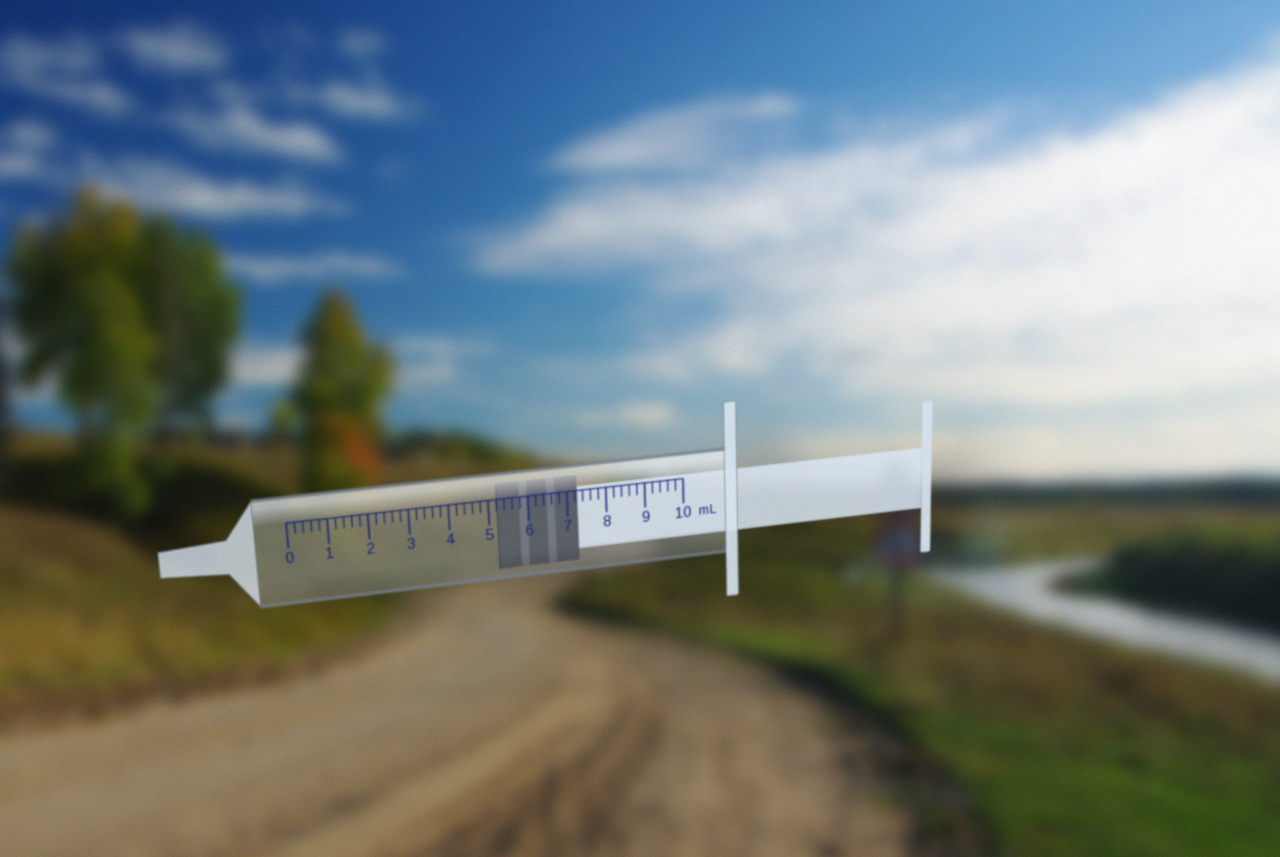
mL 5.2
